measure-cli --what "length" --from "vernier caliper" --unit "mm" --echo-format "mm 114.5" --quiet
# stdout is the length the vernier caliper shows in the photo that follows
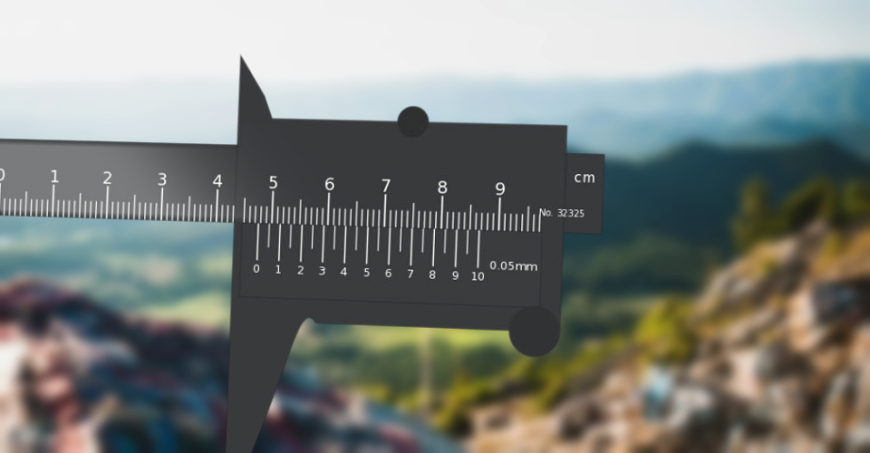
mm 47.6
